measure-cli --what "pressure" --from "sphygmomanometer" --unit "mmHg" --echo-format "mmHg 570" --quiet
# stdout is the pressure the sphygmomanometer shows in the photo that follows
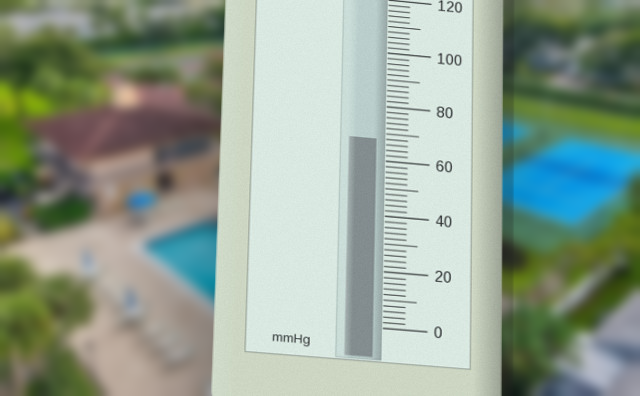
mmHg 68
